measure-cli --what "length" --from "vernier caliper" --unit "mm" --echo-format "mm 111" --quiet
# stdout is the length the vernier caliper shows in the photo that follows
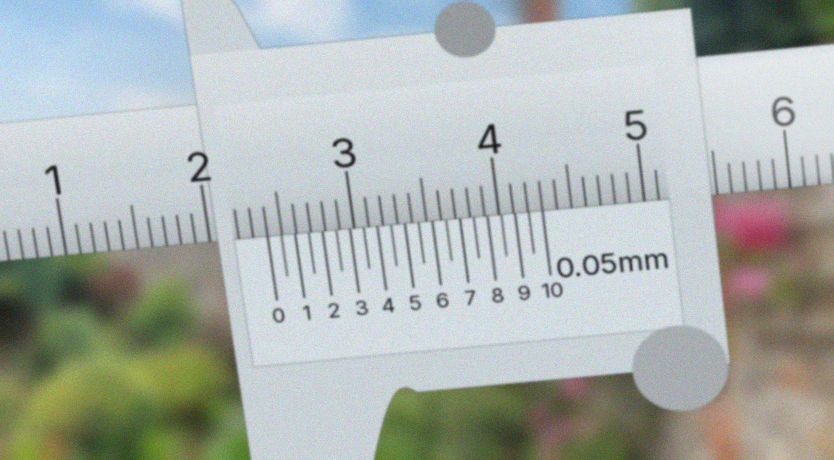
mm 24.0
